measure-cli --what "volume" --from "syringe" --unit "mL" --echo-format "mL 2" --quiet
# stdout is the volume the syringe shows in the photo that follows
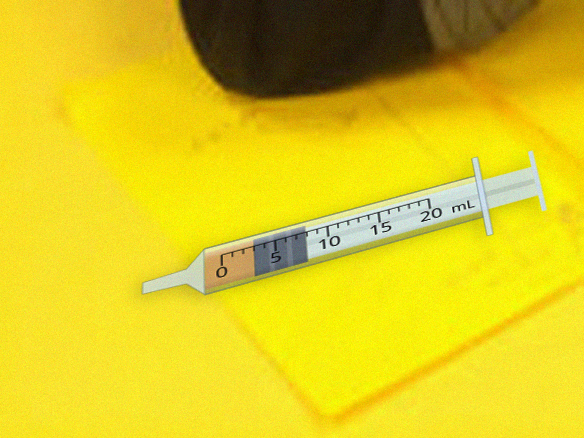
mL 3
